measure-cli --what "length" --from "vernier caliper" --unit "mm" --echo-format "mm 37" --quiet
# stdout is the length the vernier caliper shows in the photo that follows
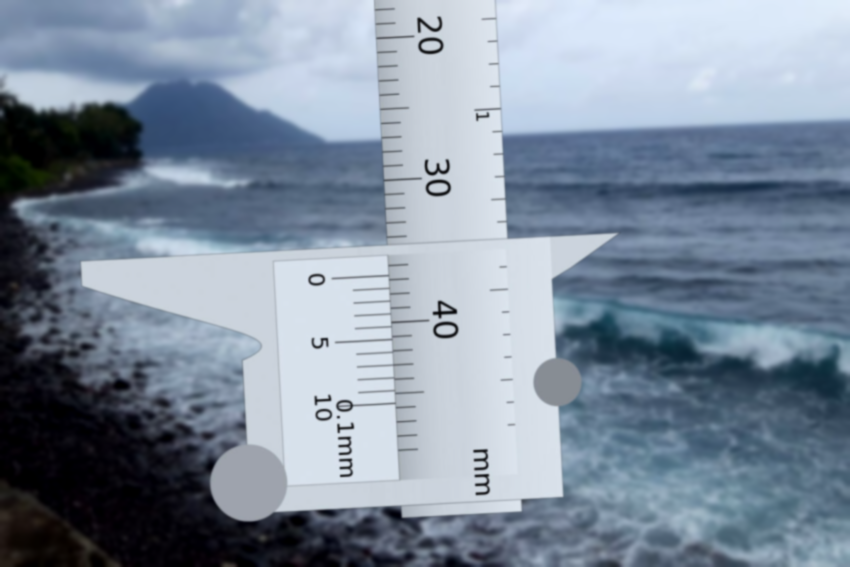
mm 36.7
